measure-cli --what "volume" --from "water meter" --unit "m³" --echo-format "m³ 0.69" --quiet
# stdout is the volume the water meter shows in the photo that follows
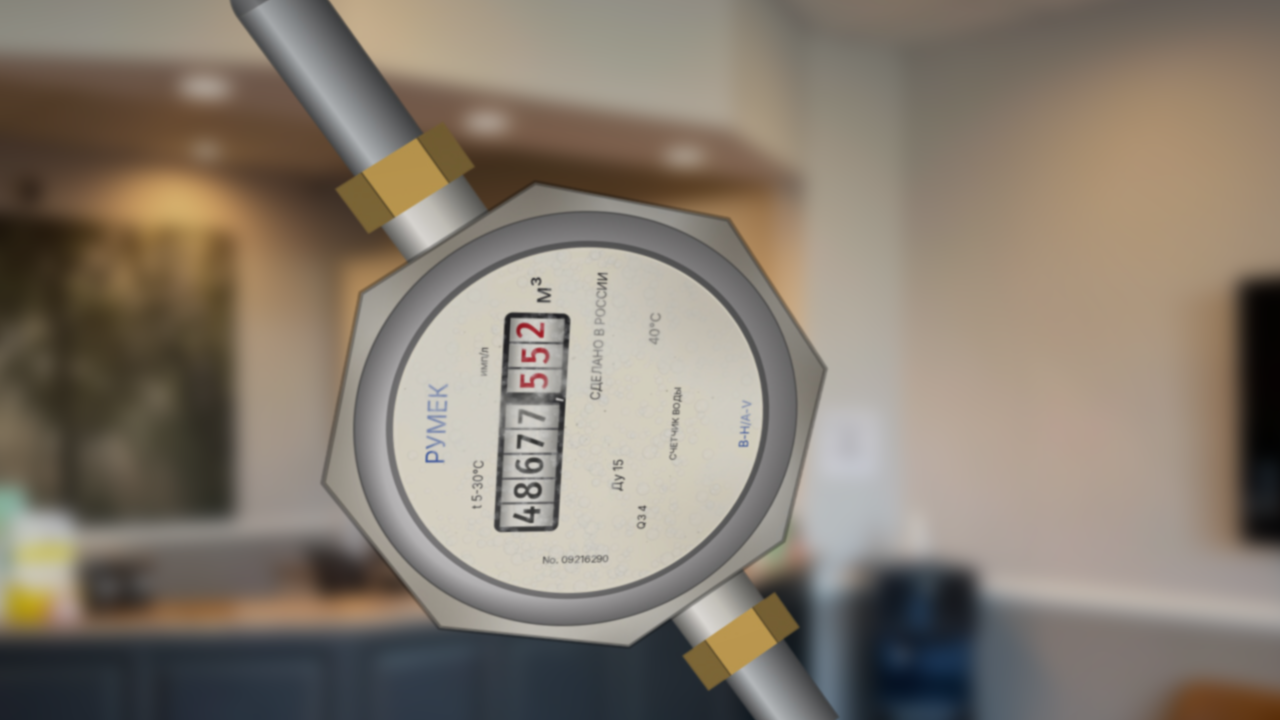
m³ 48677.552
